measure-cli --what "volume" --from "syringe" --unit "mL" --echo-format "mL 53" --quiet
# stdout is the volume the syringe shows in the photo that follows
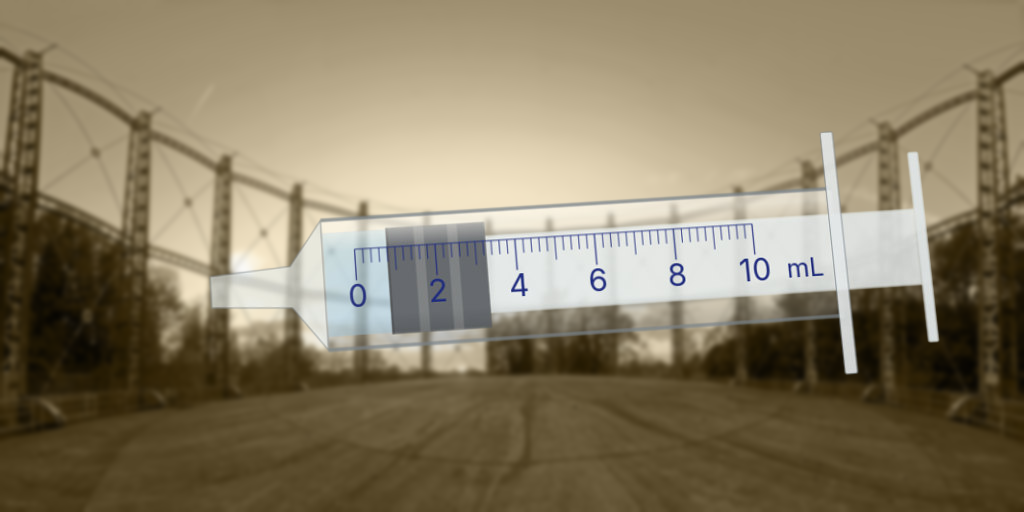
mL 0.8
